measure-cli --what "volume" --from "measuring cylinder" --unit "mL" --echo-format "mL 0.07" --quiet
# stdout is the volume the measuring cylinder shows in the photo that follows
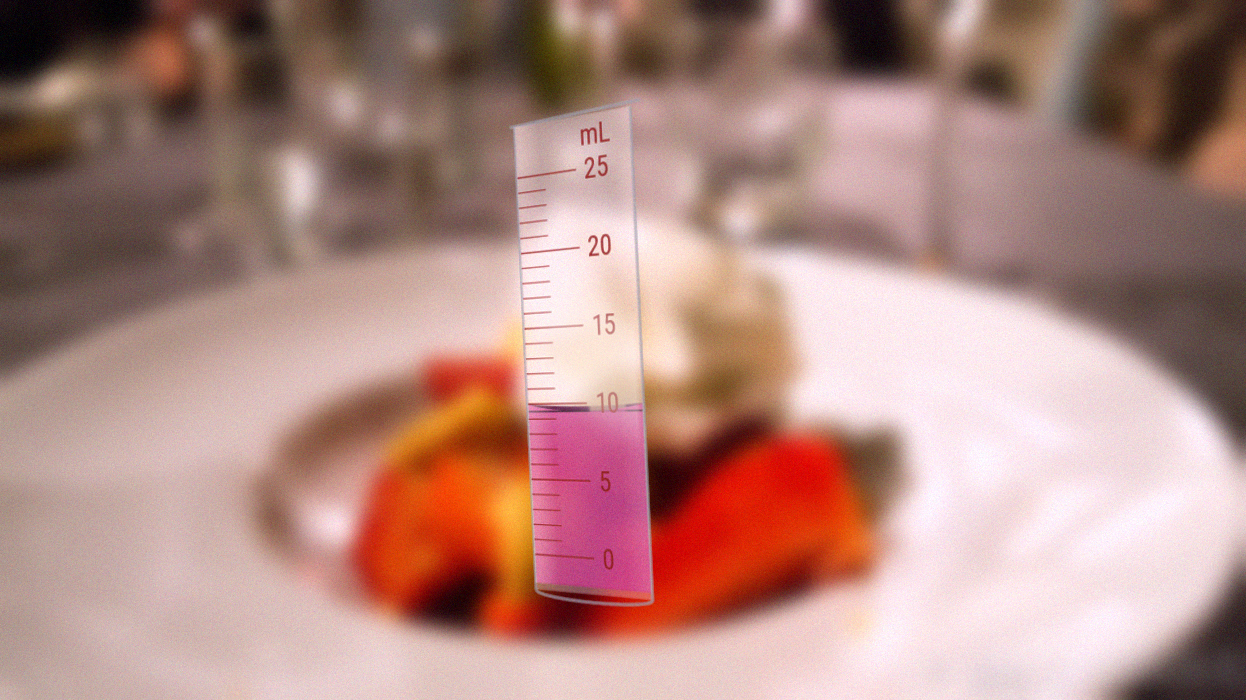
mL 9.5
